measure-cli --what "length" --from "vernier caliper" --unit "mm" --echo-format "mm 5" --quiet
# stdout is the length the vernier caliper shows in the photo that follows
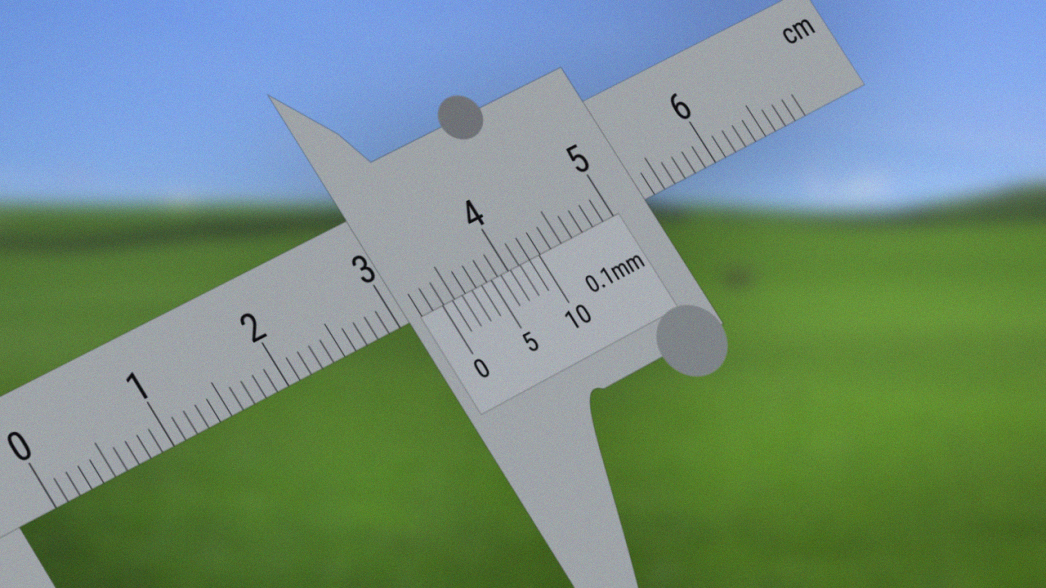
mm 33.9
